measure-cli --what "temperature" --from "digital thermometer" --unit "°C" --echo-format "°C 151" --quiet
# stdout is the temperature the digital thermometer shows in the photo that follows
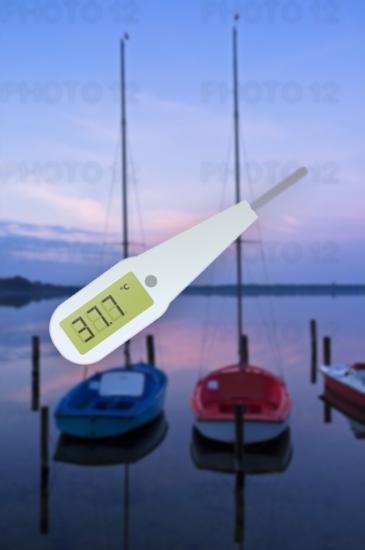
°C 37.7
